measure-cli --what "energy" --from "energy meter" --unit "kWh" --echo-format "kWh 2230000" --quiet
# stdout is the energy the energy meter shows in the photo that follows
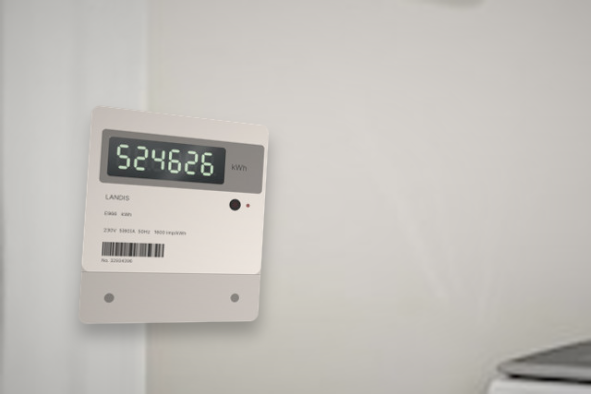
kWh 524626
